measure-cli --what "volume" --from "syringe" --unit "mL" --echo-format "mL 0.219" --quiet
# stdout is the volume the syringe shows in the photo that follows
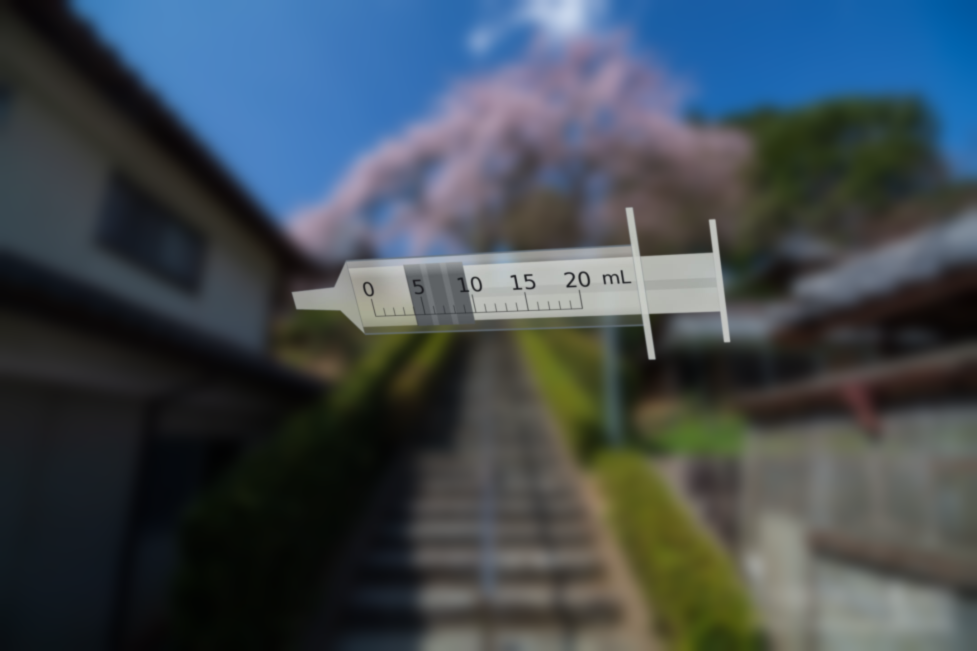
mL 4
